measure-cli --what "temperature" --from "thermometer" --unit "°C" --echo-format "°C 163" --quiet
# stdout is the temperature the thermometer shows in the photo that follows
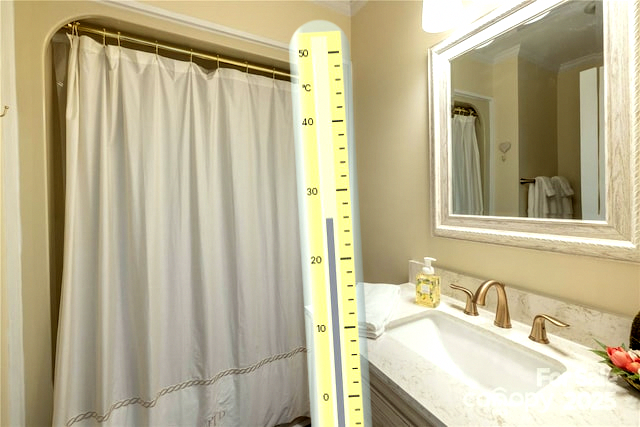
°C 26
